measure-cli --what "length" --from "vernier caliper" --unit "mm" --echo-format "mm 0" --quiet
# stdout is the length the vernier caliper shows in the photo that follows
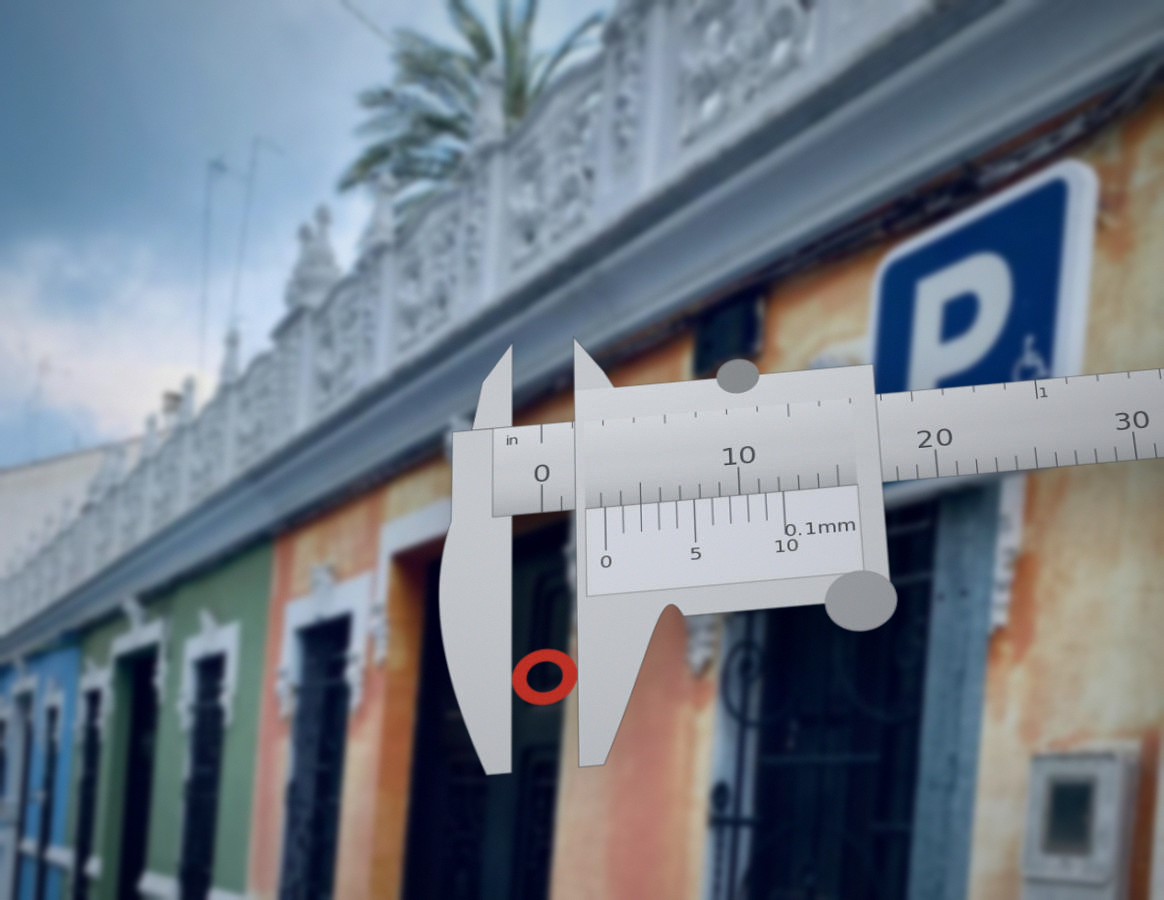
mm 3.2
